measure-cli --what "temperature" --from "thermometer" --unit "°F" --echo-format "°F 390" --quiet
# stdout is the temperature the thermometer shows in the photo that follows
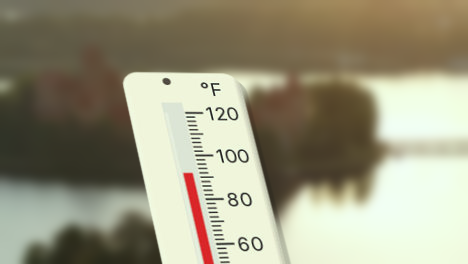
°F 92
